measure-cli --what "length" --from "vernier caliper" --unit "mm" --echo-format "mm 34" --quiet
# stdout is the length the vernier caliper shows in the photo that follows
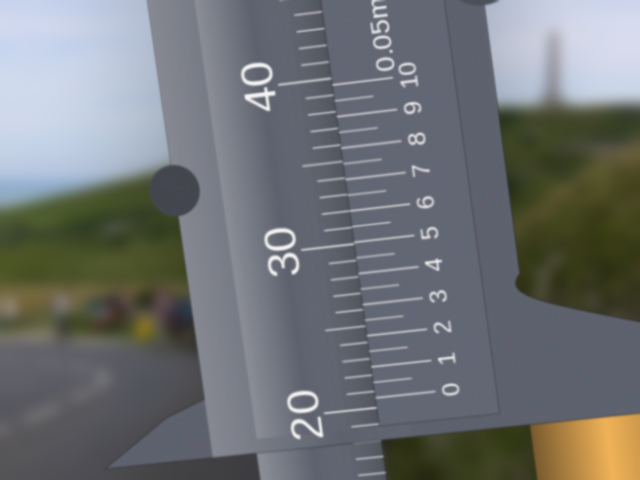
mm 20.6
